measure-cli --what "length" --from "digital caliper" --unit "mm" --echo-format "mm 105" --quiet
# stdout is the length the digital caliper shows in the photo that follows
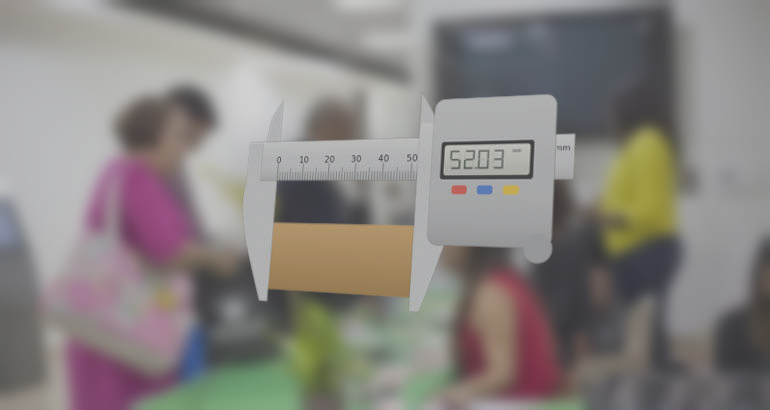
mm 52.03
